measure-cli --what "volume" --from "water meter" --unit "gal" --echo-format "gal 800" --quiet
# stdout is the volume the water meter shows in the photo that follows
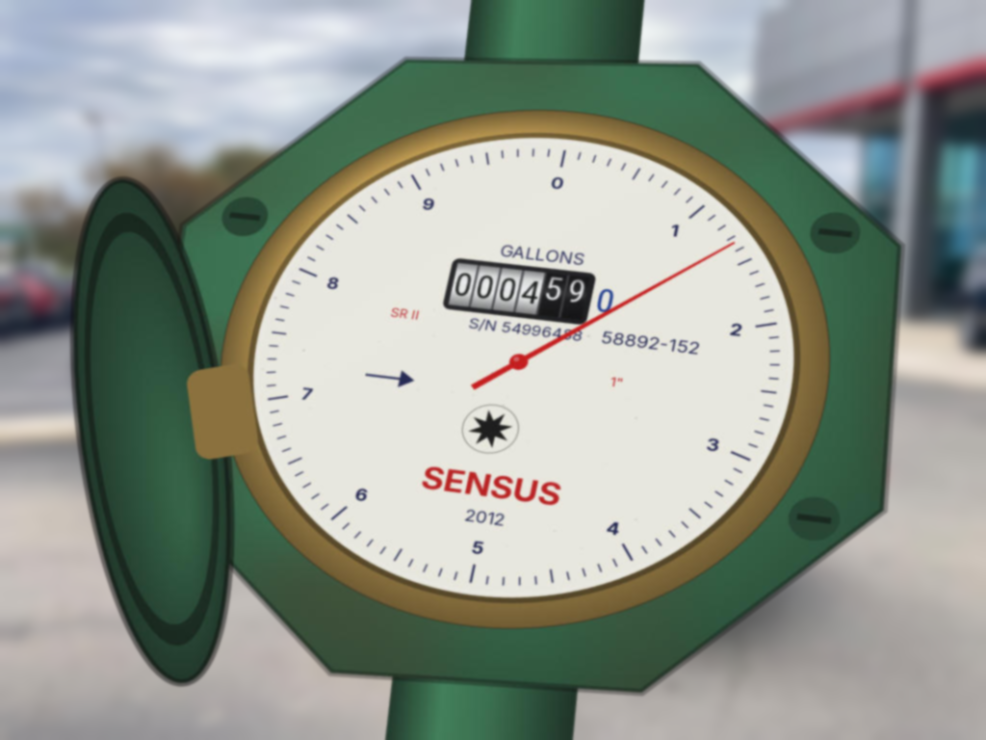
gal 4591.3
